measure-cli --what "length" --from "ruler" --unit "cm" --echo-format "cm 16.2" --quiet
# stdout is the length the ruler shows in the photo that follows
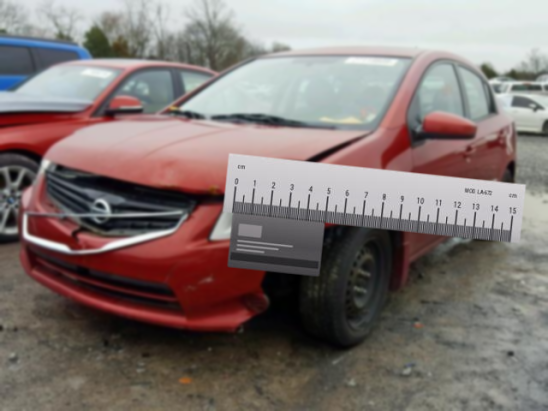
cm 5
